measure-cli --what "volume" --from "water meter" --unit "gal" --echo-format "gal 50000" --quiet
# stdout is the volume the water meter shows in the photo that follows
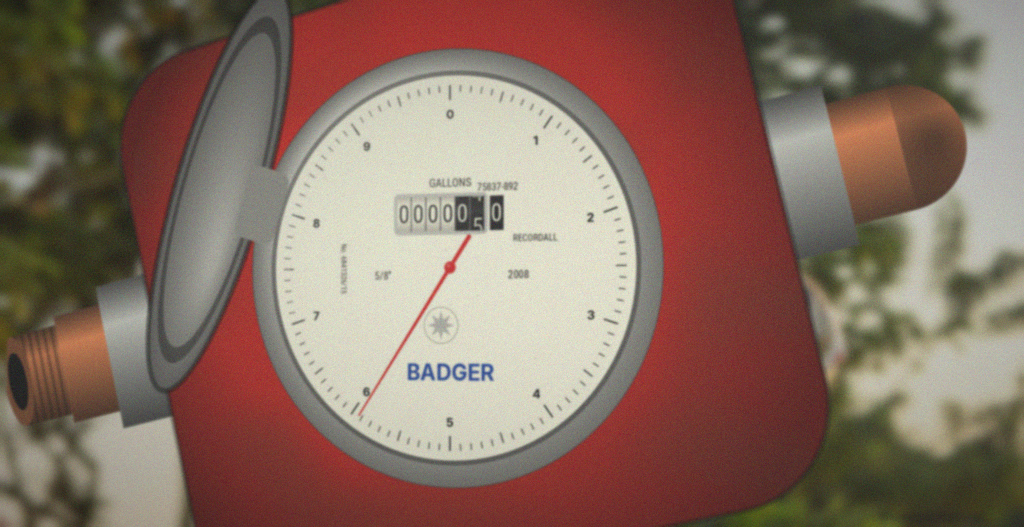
gal 45.9
